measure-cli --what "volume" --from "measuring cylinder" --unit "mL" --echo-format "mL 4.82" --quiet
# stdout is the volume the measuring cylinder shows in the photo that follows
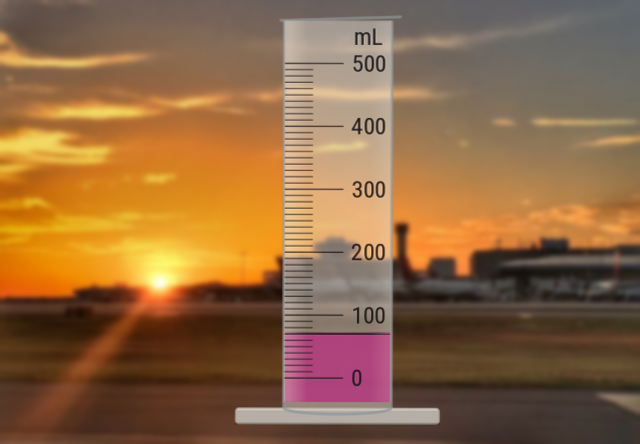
mL 70
